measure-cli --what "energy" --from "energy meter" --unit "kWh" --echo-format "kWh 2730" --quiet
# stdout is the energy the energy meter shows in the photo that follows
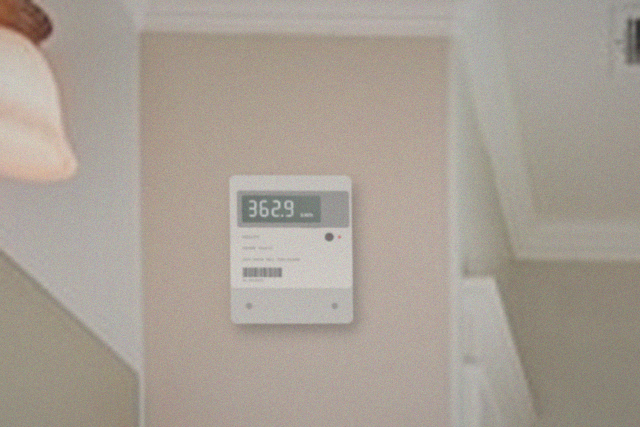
kWh 362.9
